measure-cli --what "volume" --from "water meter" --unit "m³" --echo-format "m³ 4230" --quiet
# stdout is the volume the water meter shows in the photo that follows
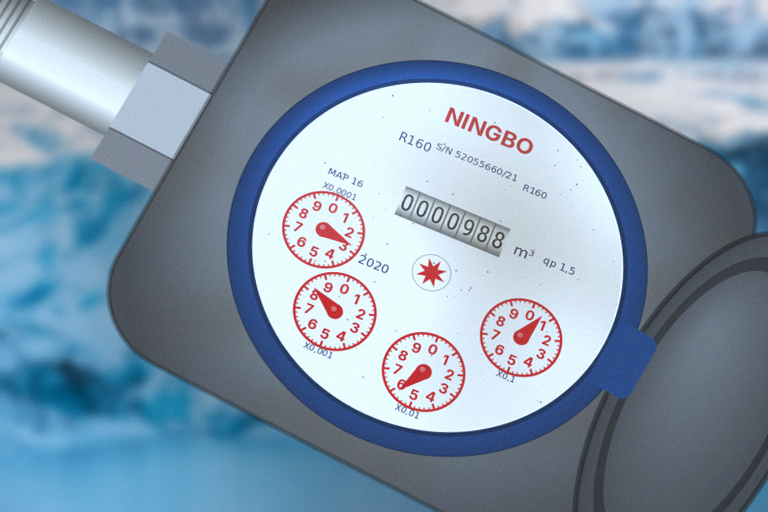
m³ 988.0582
